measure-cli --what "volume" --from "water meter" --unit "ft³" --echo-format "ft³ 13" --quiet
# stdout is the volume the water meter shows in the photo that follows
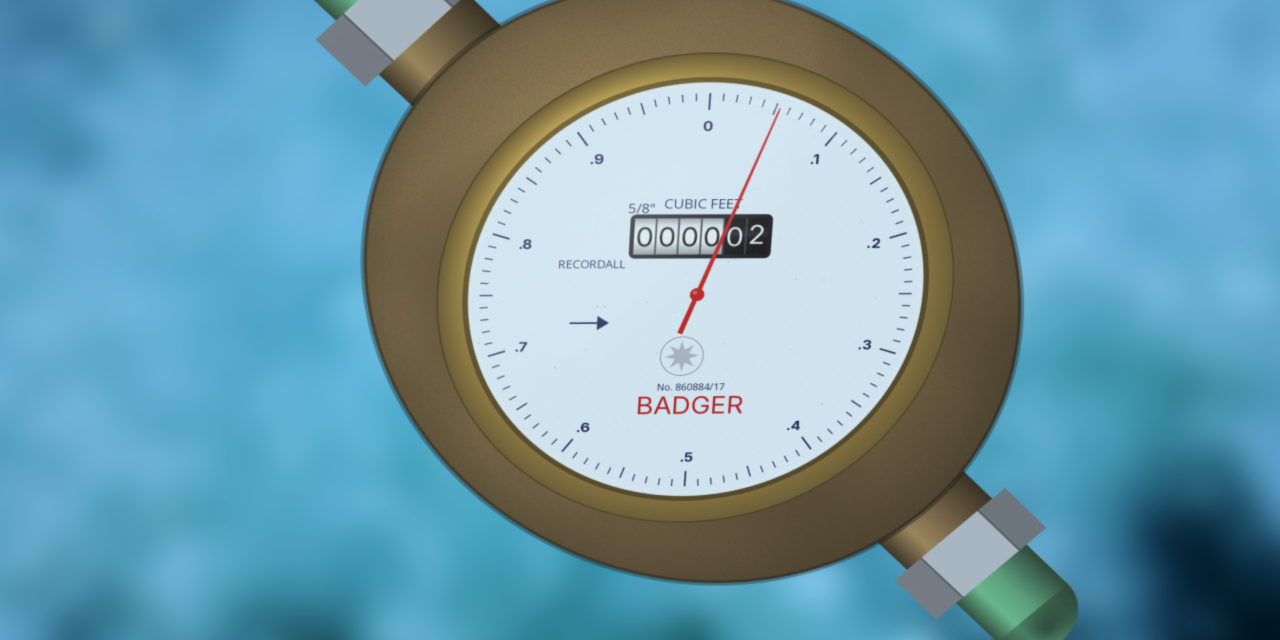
ft³ 2.05
